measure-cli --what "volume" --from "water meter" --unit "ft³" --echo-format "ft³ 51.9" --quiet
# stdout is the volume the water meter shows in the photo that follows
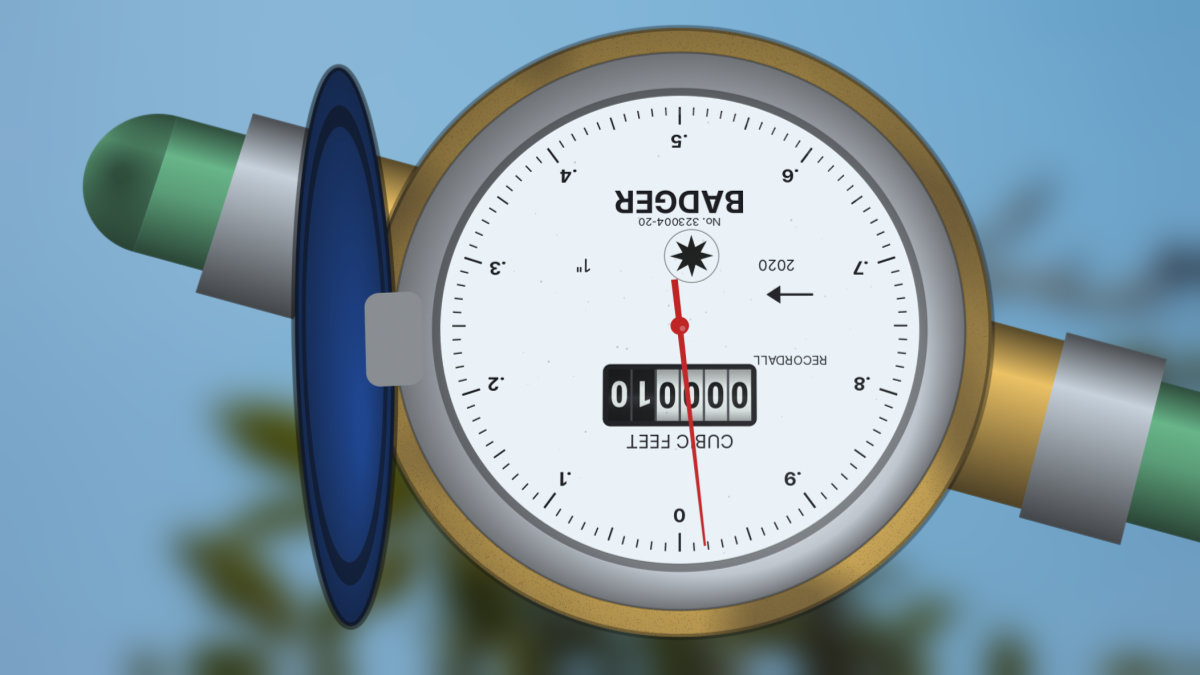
ft³ 9.98
